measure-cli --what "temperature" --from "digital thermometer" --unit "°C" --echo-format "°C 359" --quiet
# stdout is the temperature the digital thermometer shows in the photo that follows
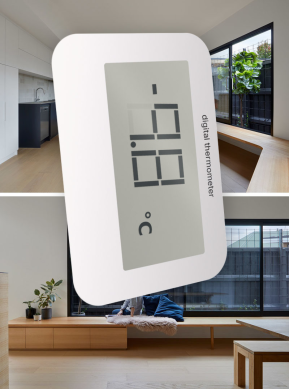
°C -9.8
